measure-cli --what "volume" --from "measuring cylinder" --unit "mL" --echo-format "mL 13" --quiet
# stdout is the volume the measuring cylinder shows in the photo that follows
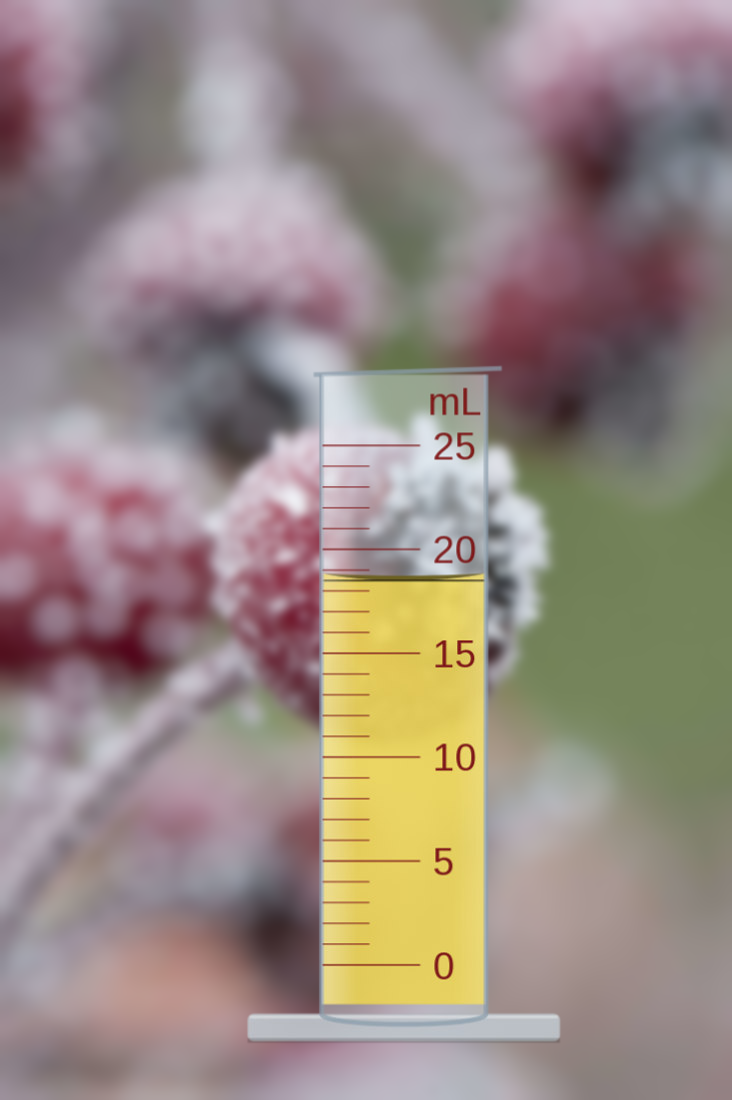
mL 18.5
